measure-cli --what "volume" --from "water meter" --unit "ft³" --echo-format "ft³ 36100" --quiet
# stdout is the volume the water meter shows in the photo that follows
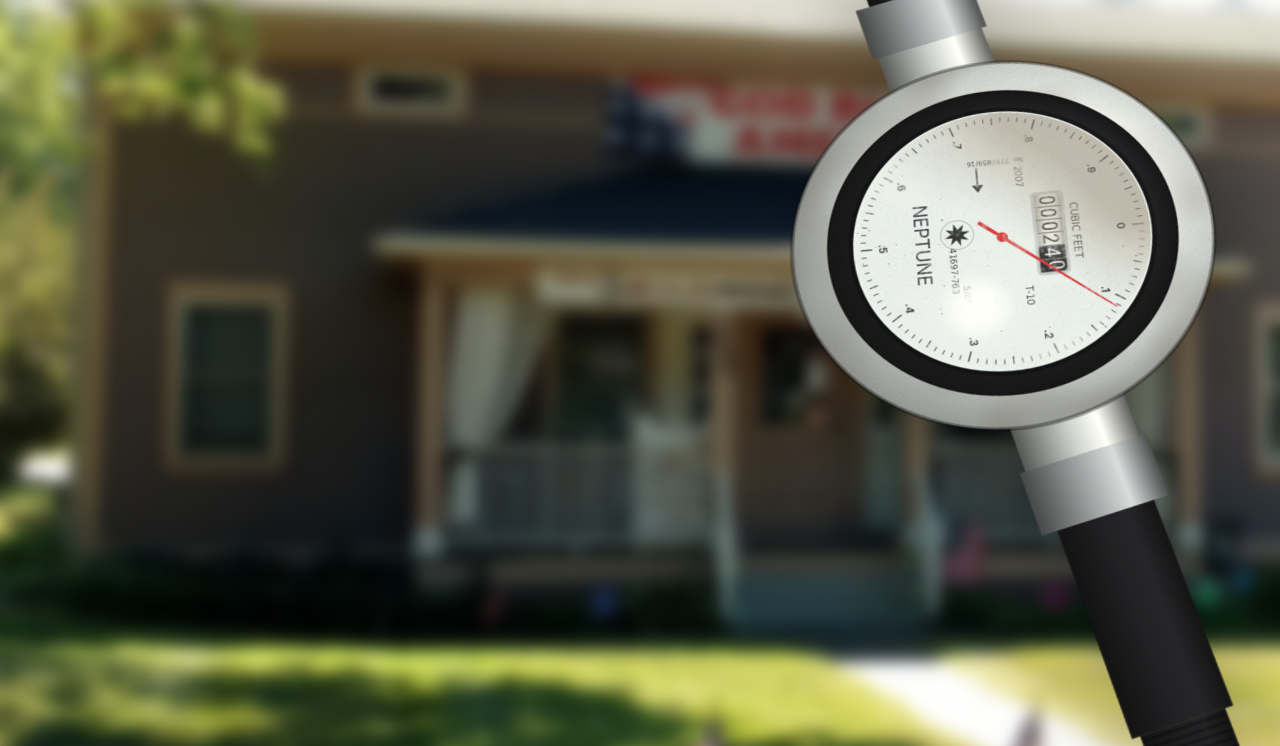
ft³ 240.11
